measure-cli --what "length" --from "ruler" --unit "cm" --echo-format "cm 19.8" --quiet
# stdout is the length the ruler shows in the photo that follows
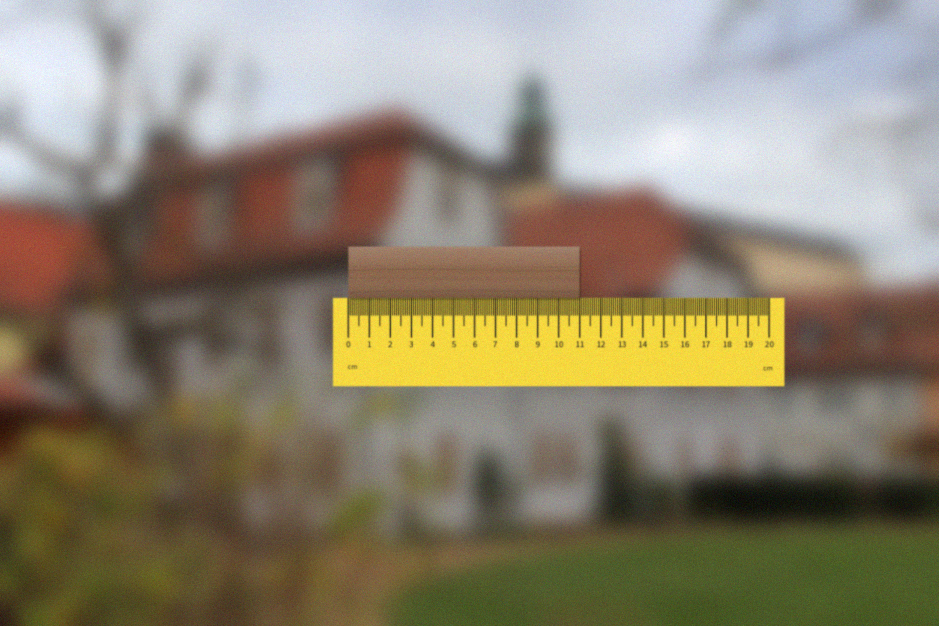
cm 11
